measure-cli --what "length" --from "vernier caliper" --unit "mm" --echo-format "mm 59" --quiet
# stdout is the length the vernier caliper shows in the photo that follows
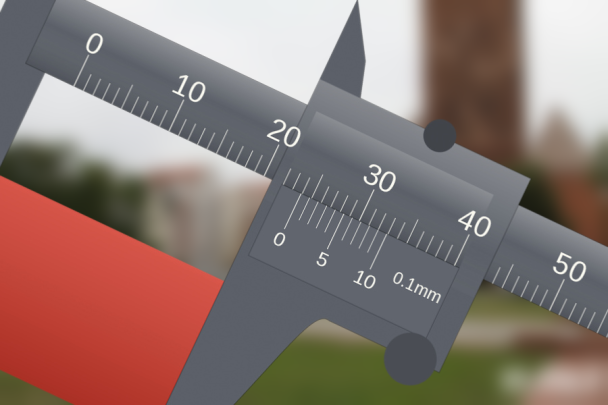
mm 23.9
